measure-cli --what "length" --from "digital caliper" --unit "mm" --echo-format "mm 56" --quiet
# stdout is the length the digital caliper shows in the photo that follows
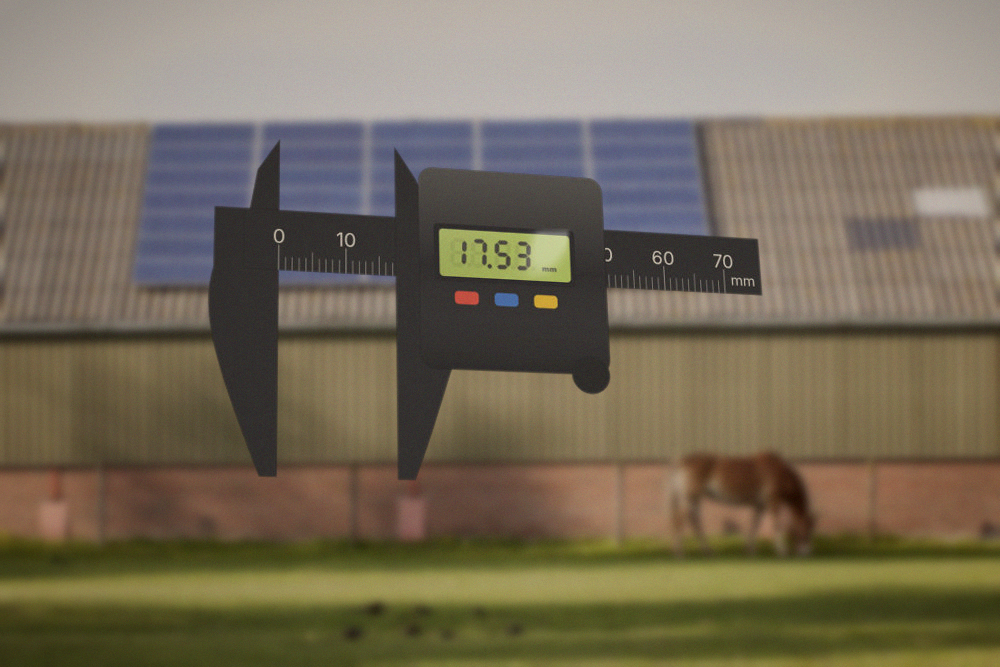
mm 17.53
